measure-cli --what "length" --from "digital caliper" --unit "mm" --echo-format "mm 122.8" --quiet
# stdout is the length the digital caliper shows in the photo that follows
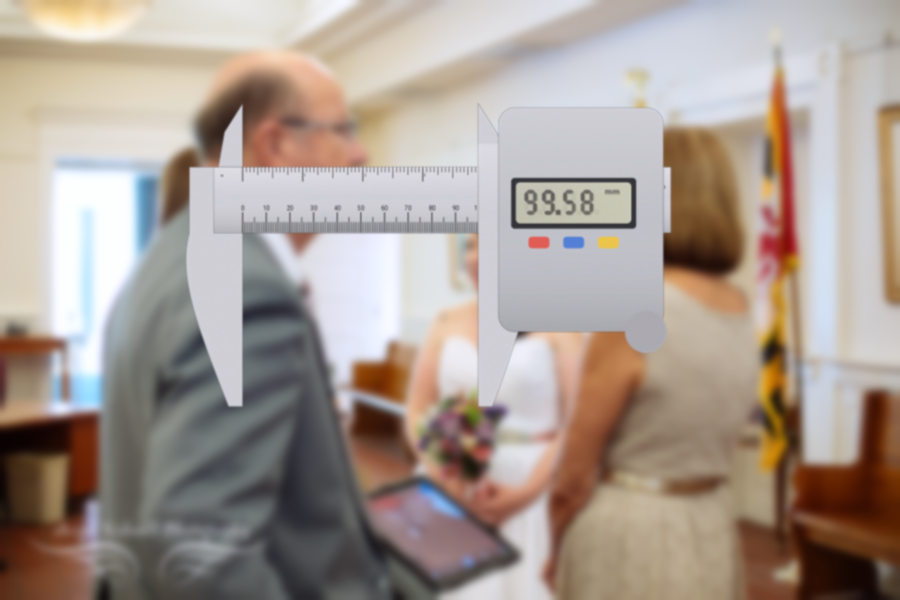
mm 99.58
